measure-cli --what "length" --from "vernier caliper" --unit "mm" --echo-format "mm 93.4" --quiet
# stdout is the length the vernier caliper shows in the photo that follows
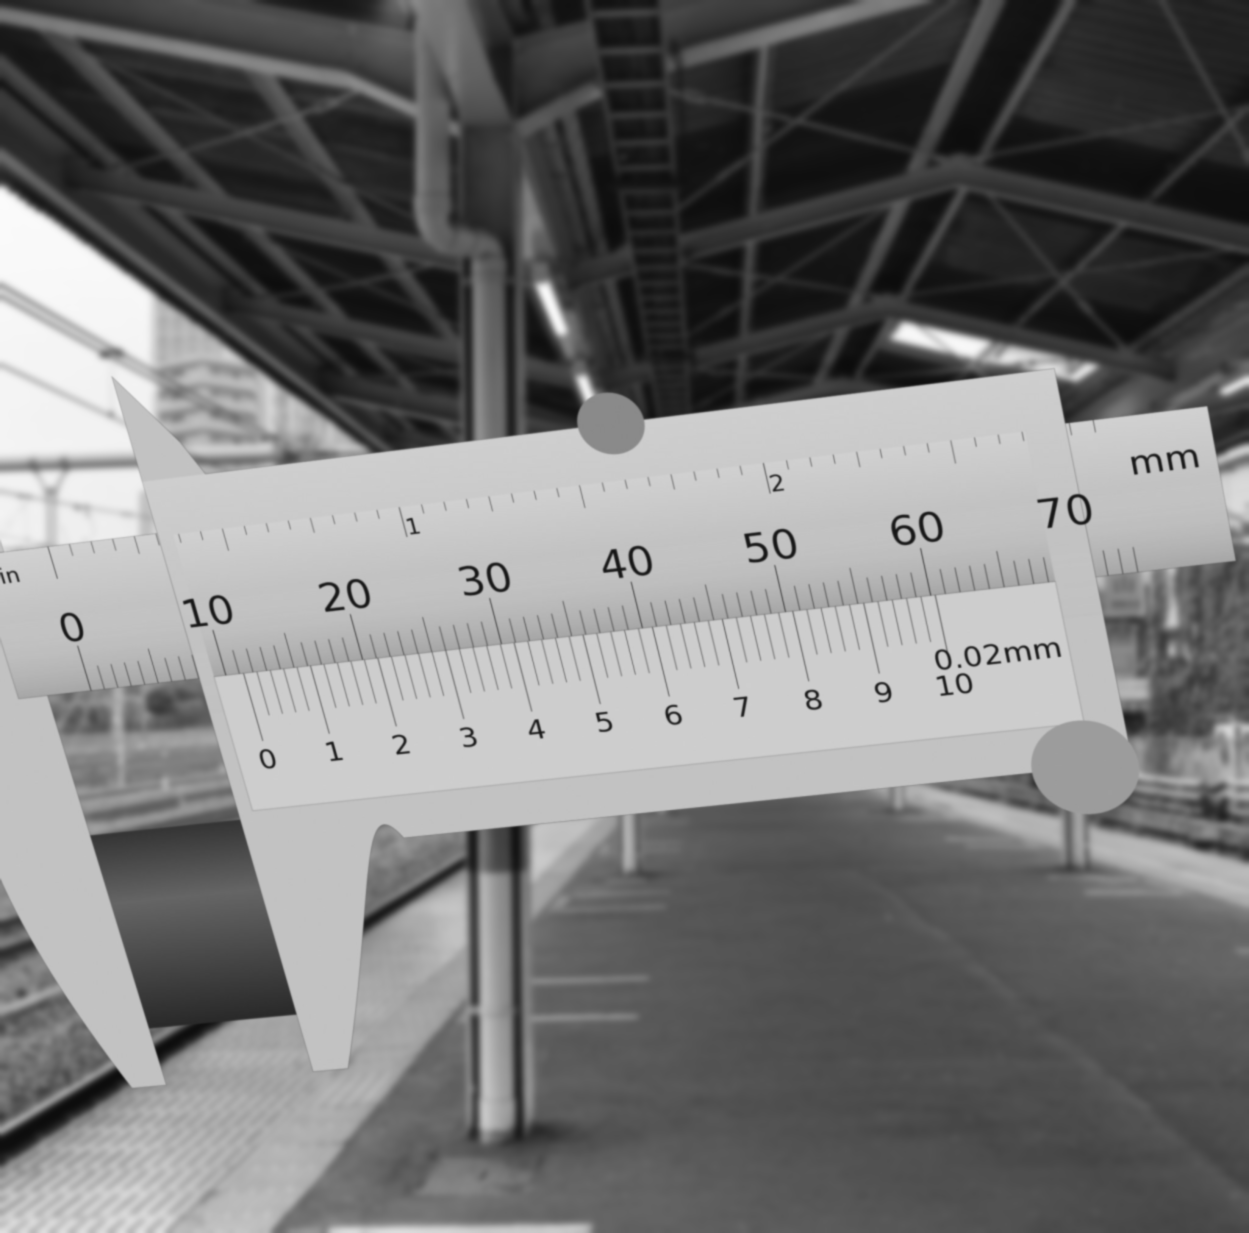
mm 11.3
